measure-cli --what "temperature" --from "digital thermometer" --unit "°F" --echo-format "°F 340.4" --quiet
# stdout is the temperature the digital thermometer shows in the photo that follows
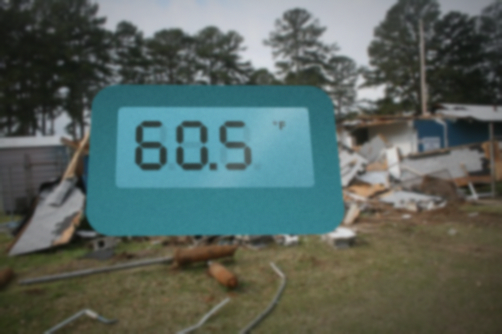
°F 60.5
